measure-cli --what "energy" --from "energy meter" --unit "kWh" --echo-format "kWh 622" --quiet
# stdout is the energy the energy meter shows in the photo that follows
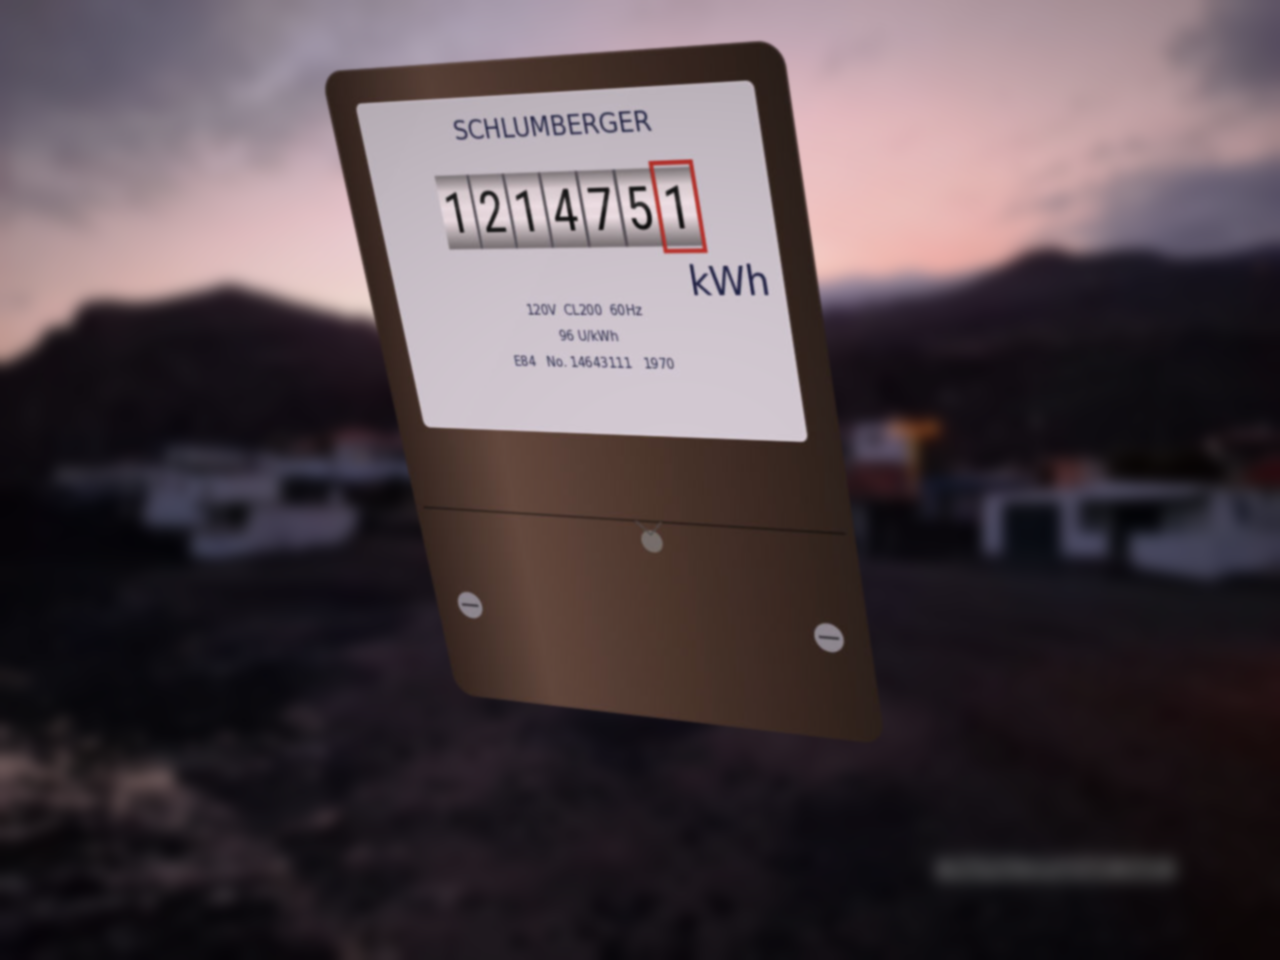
kWh 121475.1
